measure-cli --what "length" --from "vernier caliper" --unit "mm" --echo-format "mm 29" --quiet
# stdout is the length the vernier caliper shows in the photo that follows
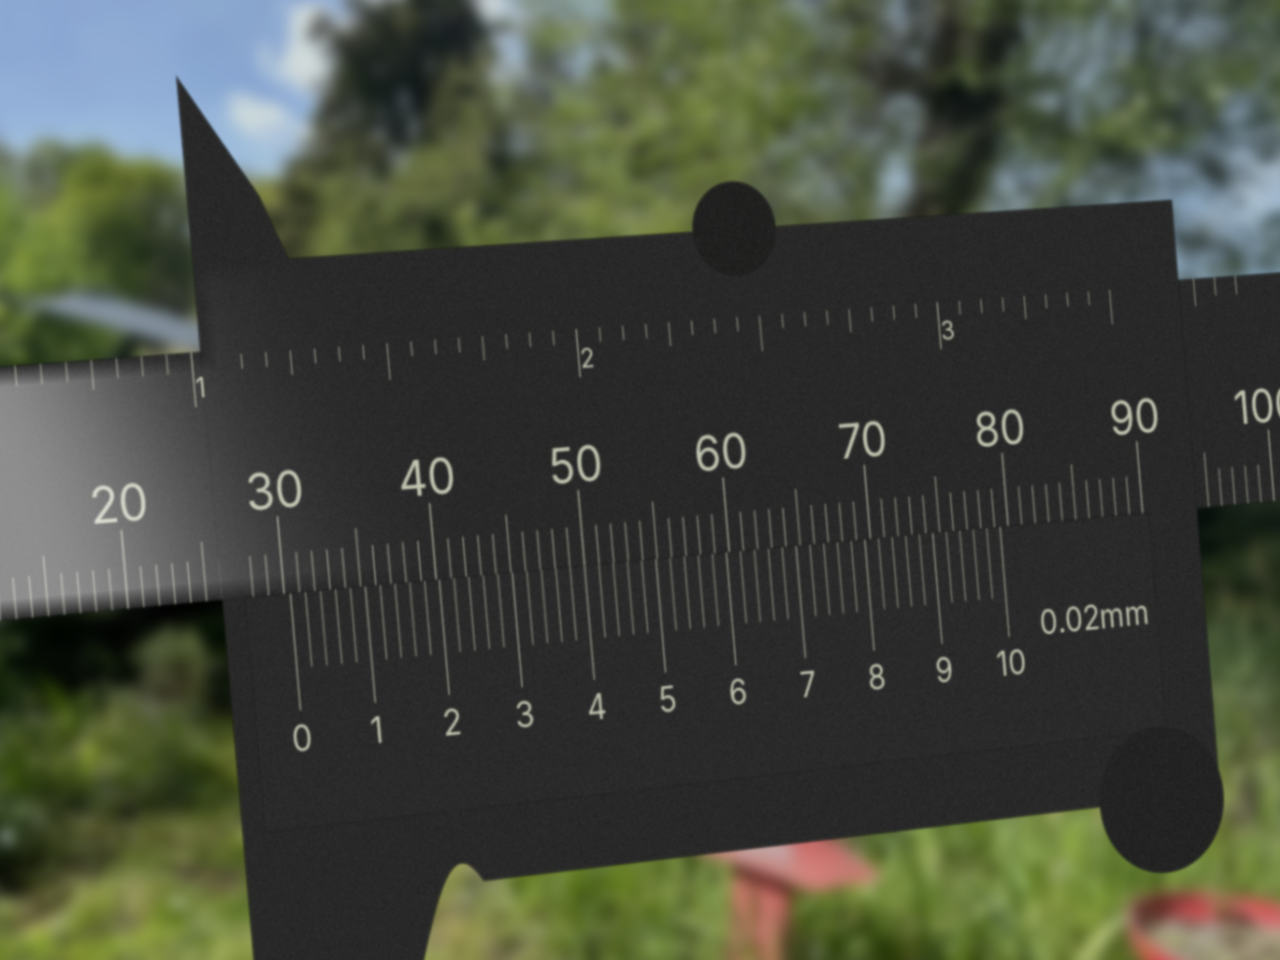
mm 30.4
